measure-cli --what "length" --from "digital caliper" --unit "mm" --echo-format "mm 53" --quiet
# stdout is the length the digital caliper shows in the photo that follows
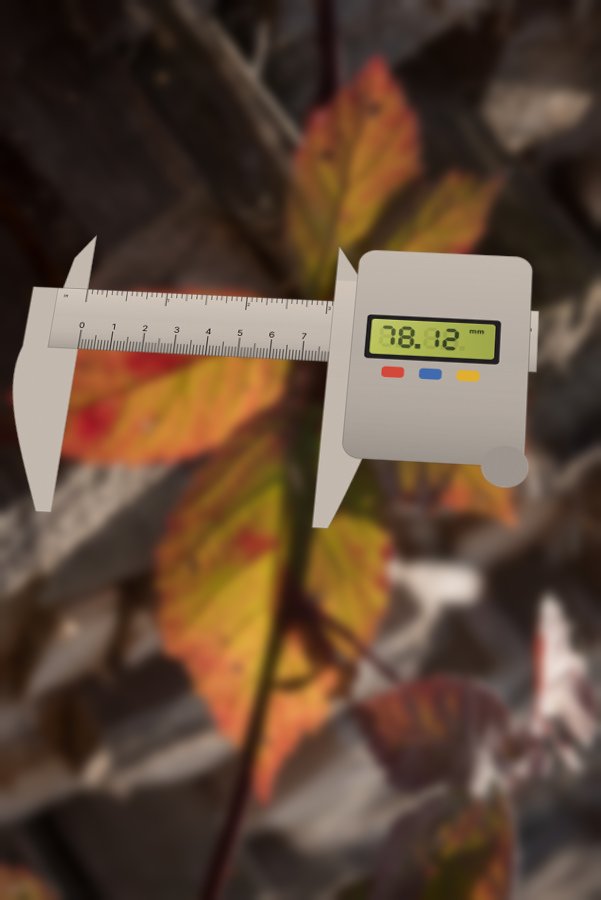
mm 78.12
